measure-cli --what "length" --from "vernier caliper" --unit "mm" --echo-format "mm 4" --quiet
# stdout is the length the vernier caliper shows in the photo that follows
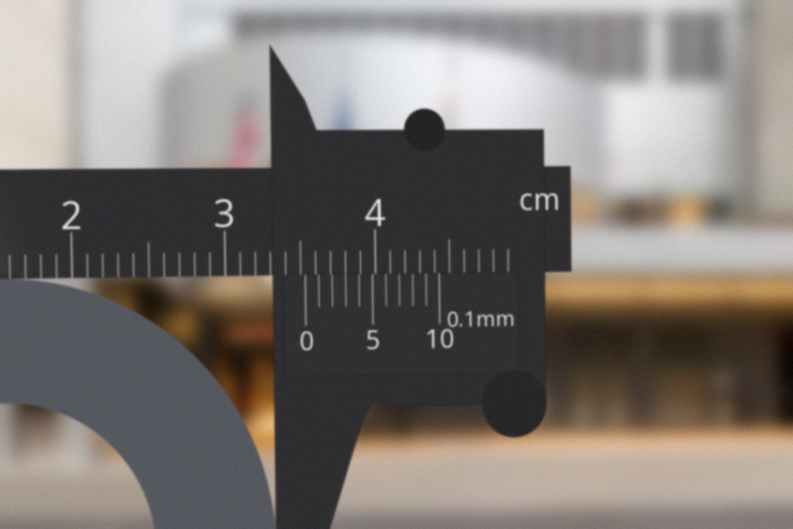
mm 35.3
